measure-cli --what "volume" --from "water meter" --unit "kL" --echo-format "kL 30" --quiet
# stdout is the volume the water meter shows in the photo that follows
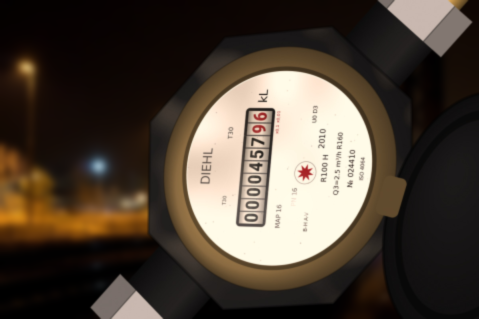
kL 457.96
